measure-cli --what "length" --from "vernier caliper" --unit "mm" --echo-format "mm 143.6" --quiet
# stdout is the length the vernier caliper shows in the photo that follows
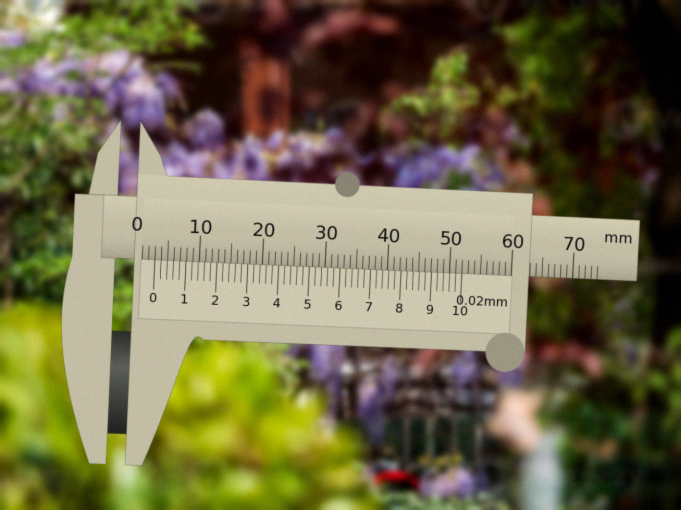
mm 3.0
